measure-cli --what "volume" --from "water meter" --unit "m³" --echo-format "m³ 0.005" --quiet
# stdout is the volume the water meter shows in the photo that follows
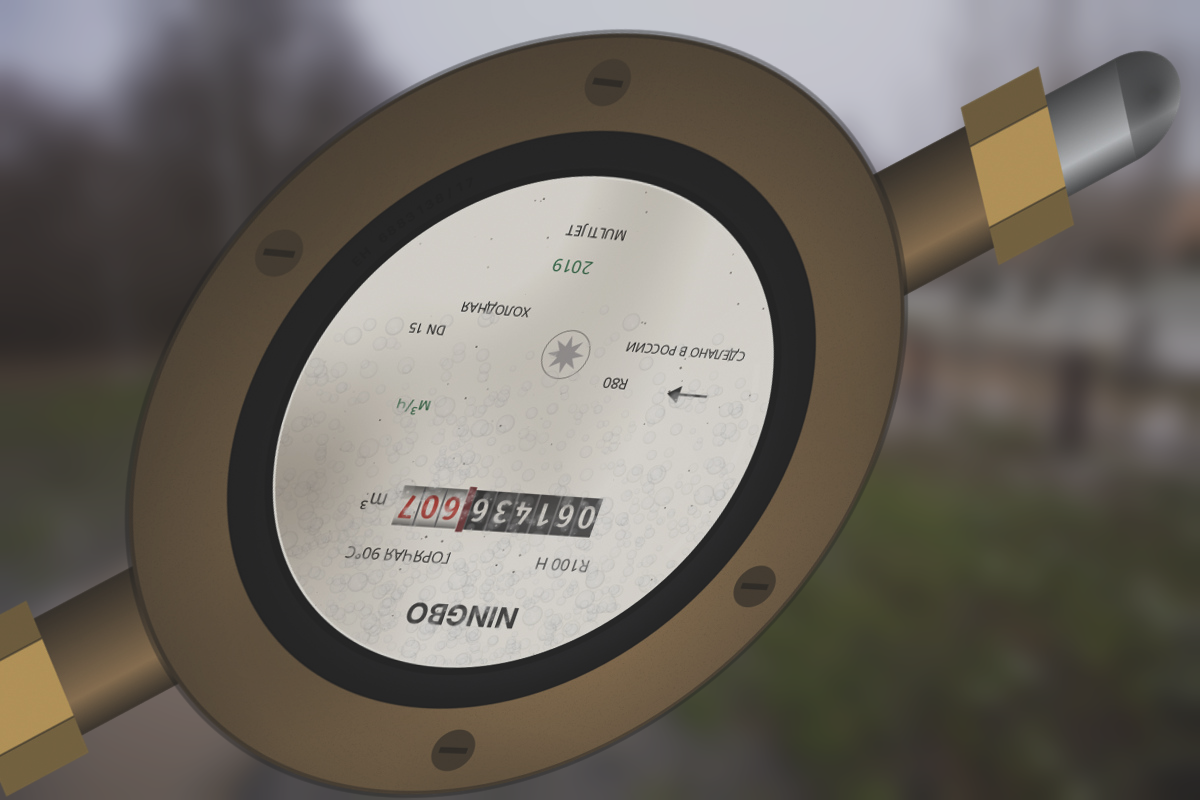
m³ 61436.607
